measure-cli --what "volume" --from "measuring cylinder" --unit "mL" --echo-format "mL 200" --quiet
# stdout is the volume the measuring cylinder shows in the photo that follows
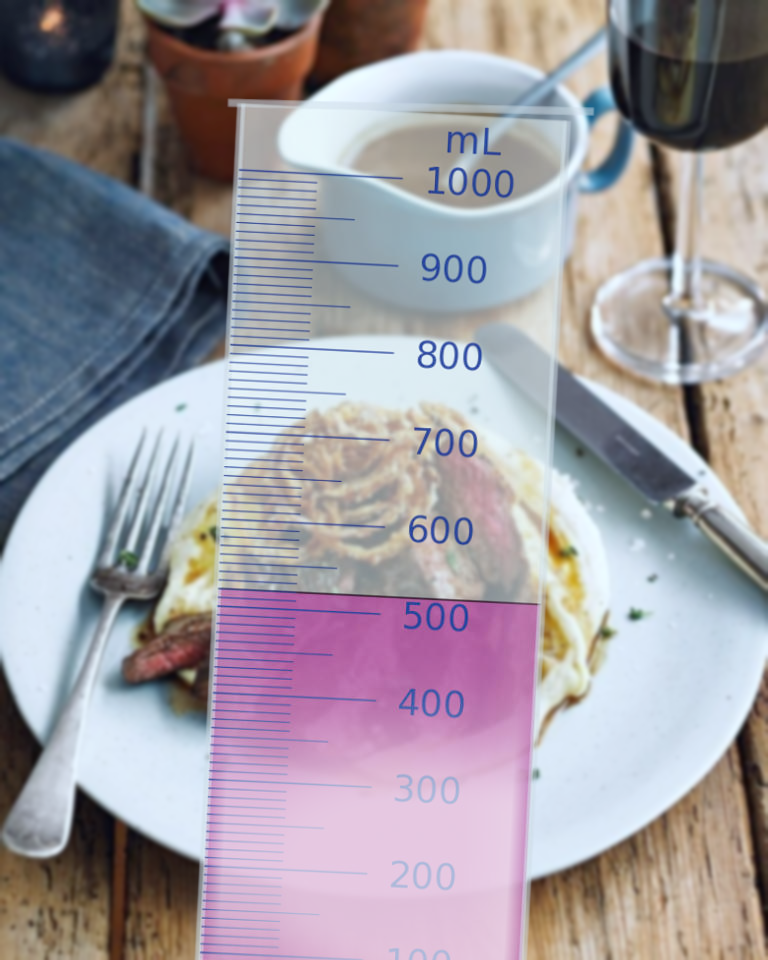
mL 520
